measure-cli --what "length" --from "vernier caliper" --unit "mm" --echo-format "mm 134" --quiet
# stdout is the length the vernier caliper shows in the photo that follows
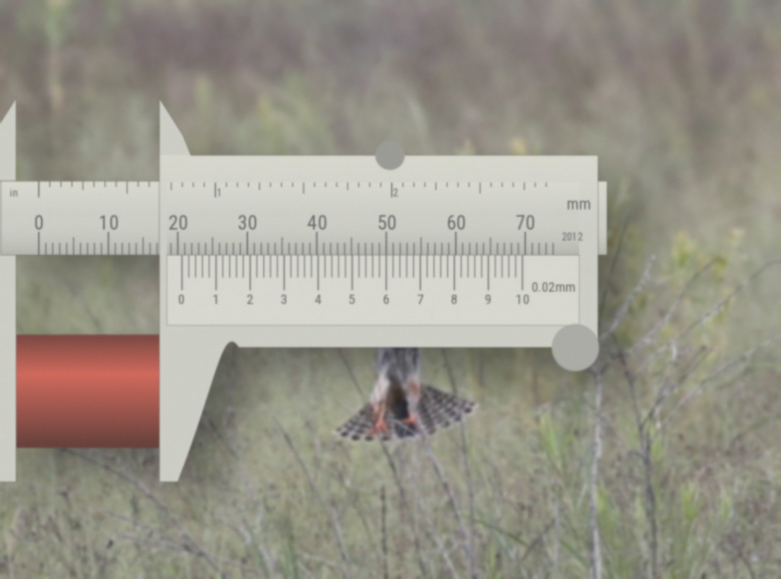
mm 20.6
